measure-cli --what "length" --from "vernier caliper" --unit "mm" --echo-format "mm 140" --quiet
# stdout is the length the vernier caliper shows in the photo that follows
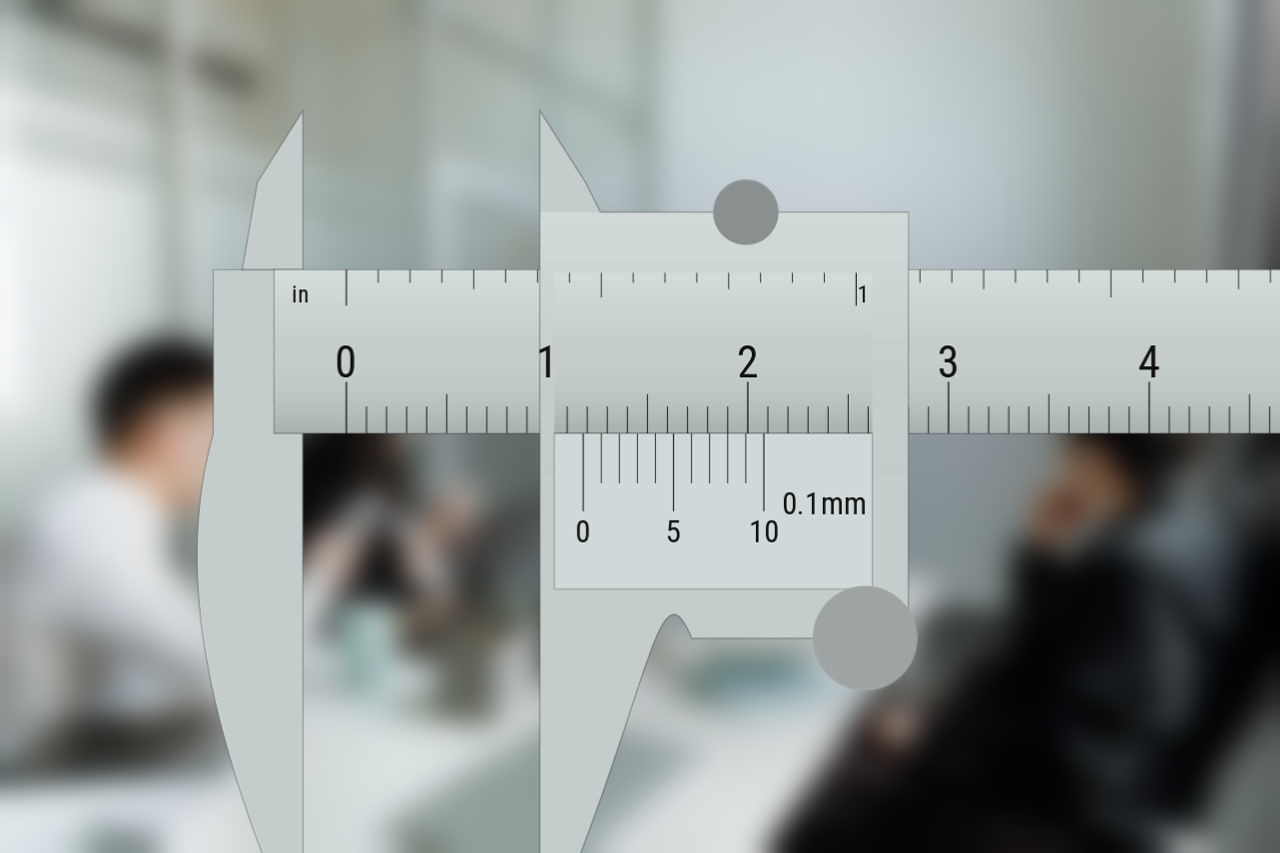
mm 11.8
